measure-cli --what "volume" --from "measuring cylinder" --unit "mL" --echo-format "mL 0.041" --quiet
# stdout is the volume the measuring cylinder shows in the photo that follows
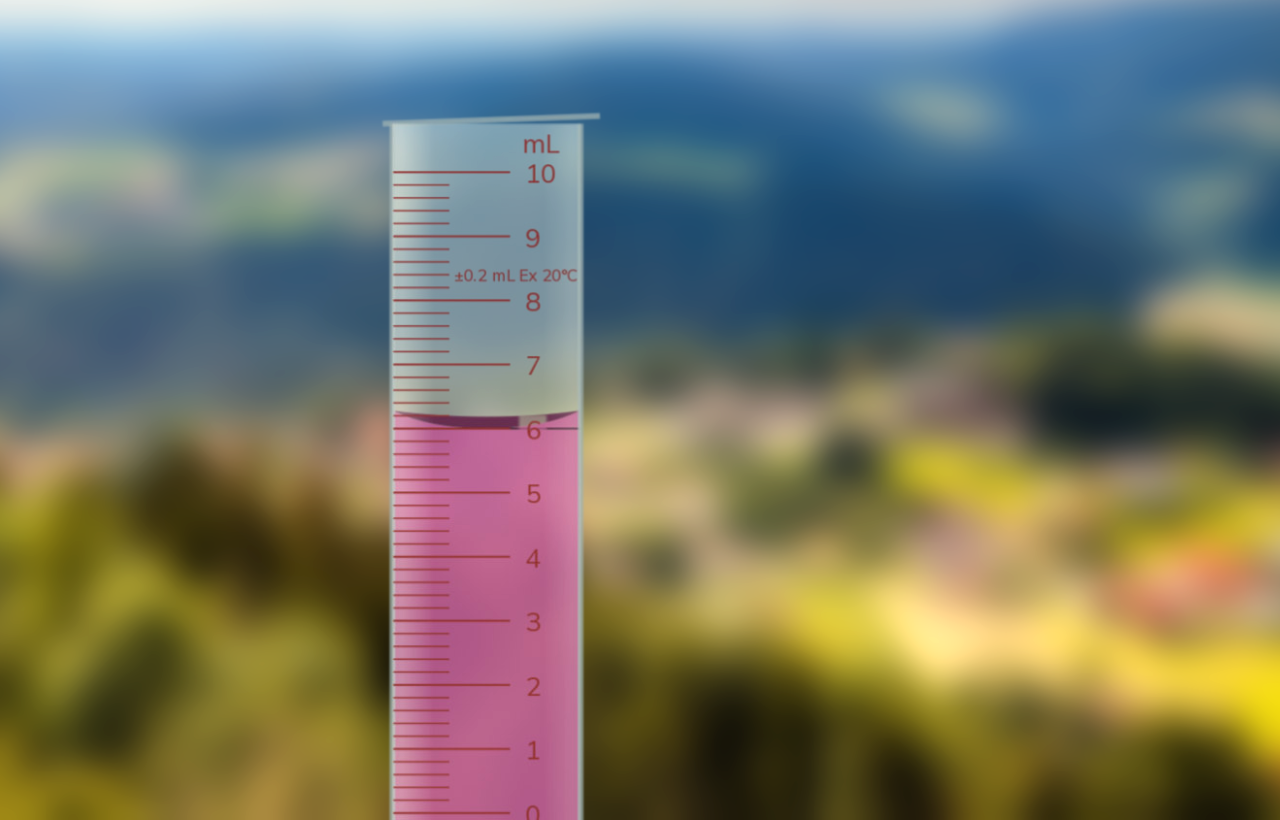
mL 6
